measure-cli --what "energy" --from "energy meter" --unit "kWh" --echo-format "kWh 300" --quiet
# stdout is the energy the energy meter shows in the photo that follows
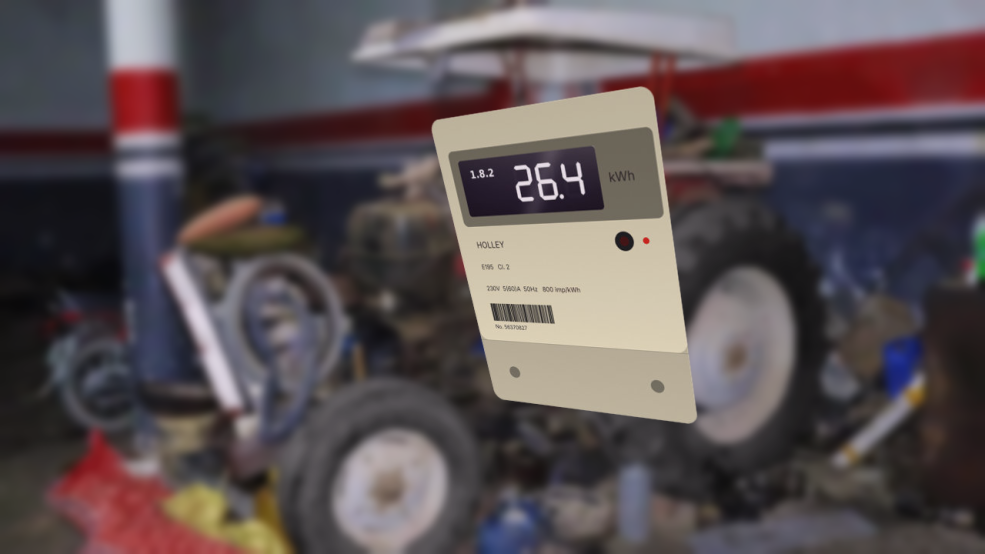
kWh 26.4
